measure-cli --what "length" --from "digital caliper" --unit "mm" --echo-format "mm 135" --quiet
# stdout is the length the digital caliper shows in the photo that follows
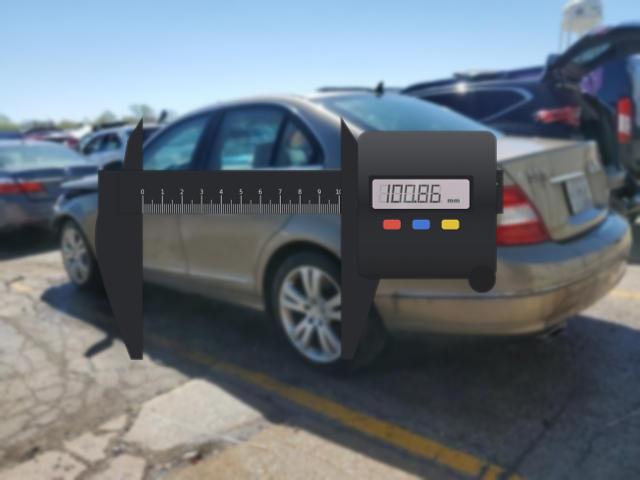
mm 100.86
